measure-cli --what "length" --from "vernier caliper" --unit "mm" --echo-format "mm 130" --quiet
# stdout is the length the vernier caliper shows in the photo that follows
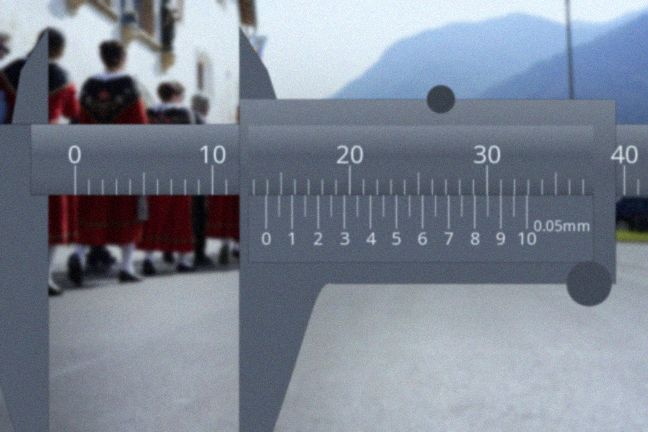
mm 13.9
